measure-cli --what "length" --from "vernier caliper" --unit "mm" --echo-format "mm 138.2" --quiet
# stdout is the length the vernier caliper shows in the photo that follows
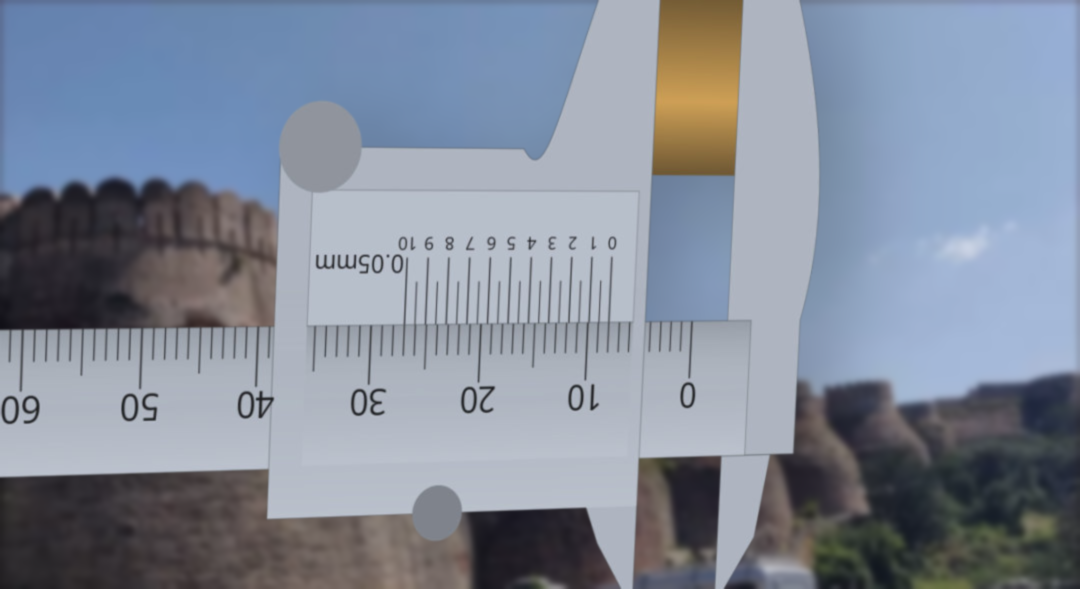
mm 8.0
